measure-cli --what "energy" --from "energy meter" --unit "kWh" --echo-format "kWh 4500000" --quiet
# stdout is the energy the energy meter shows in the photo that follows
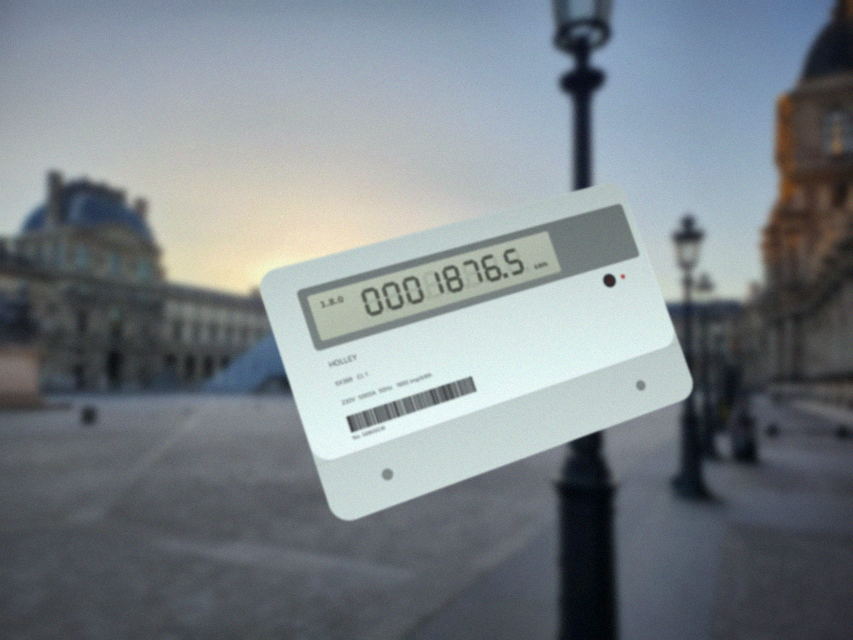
kWh 1876.5
